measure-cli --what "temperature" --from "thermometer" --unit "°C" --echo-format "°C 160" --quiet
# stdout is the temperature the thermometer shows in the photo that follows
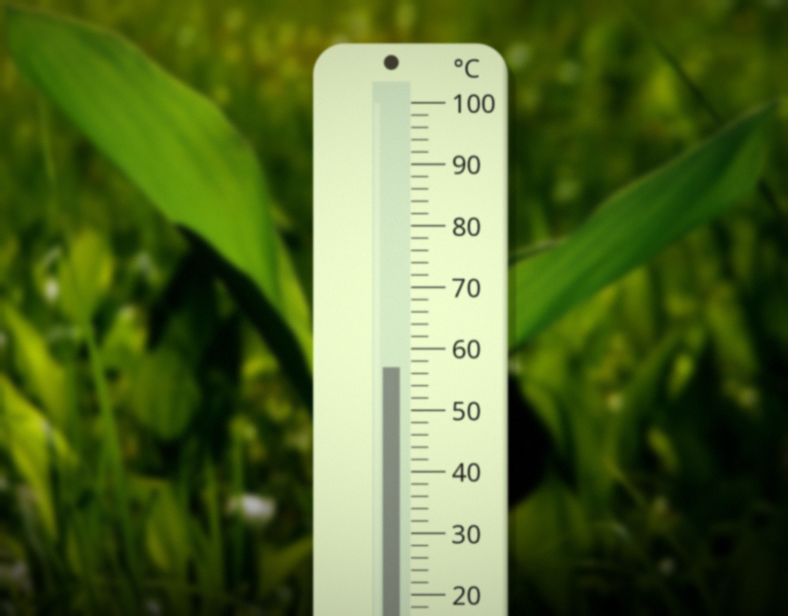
°C 57
